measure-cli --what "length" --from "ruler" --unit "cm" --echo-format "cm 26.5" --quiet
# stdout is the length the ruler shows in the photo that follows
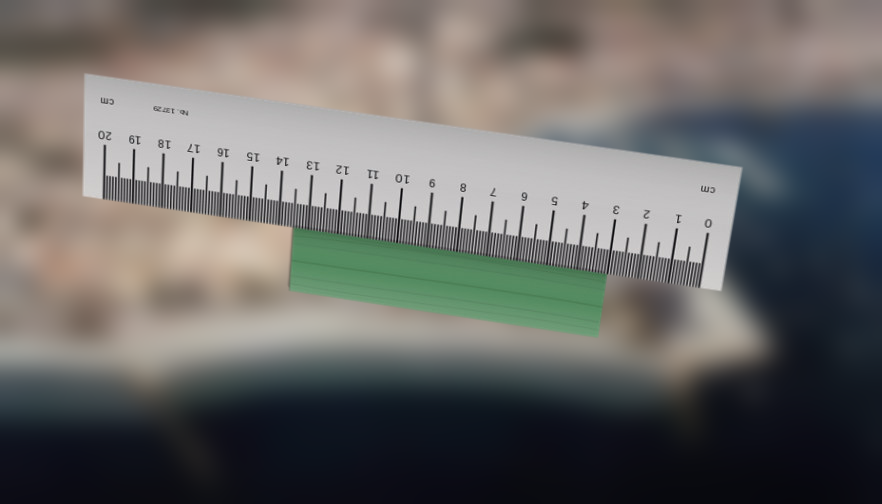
cm 10.5
